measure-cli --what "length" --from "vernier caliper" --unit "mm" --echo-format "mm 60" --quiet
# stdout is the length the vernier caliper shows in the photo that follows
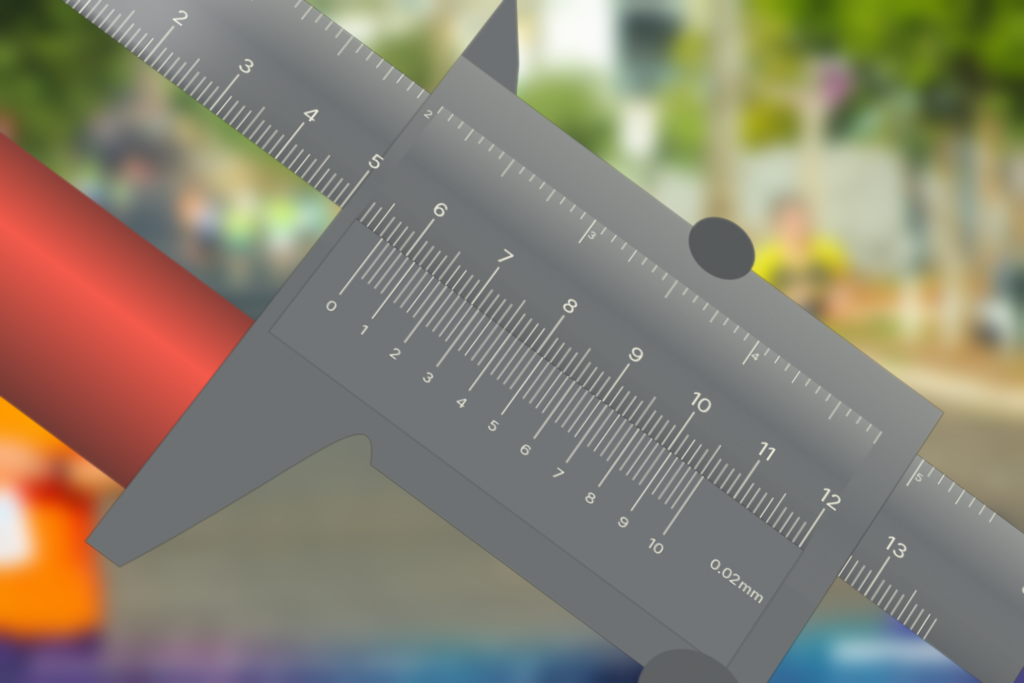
mm 56.4
